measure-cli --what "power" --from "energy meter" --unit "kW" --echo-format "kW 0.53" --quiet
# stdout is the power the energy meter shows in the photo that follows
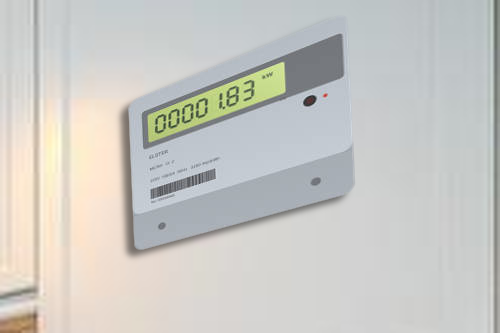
kW 1.83
